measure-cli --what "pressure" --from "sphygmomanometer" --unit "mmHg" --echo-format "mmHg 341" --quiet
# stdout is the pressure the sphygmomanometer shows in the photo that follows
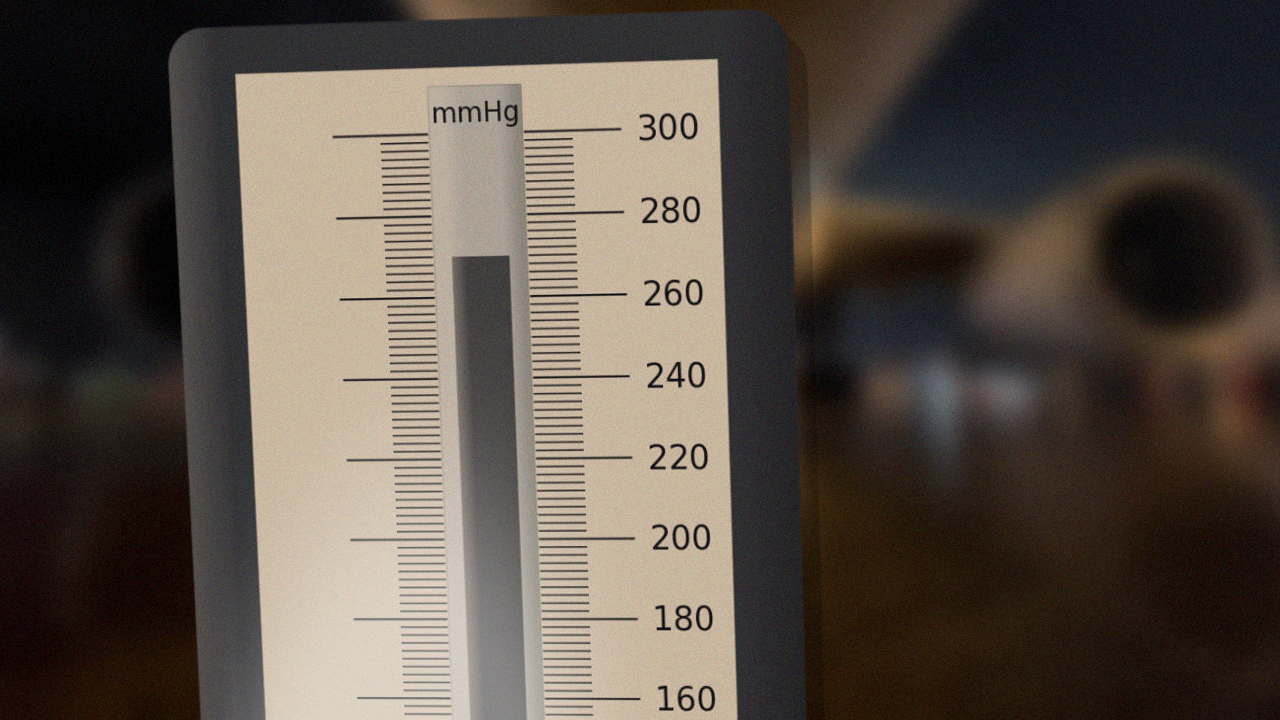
mmHg 270
